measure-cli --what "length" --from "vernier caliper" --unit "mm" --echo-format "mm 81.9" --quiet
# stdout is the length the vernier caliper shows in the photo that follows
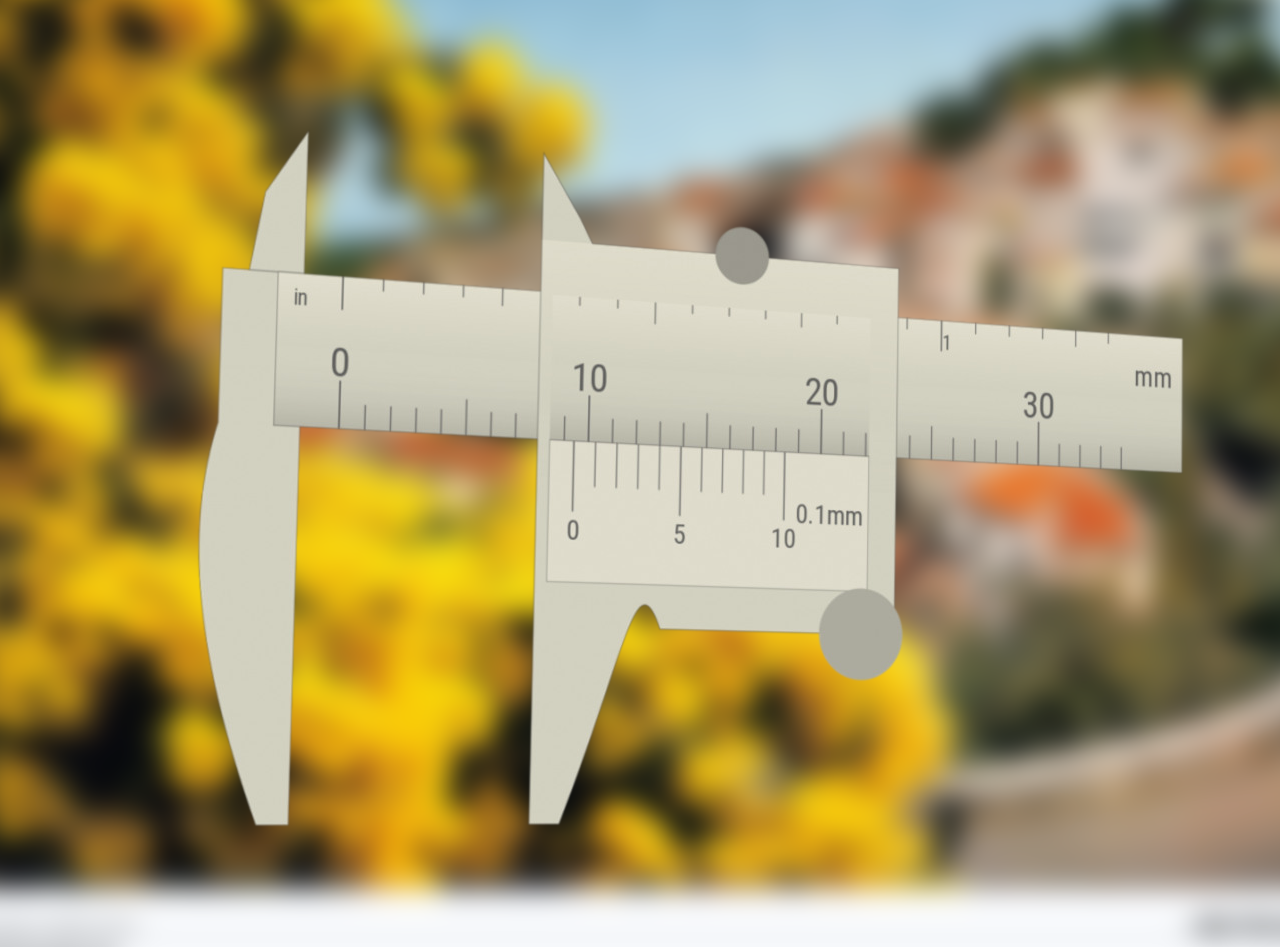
mm 9.4
